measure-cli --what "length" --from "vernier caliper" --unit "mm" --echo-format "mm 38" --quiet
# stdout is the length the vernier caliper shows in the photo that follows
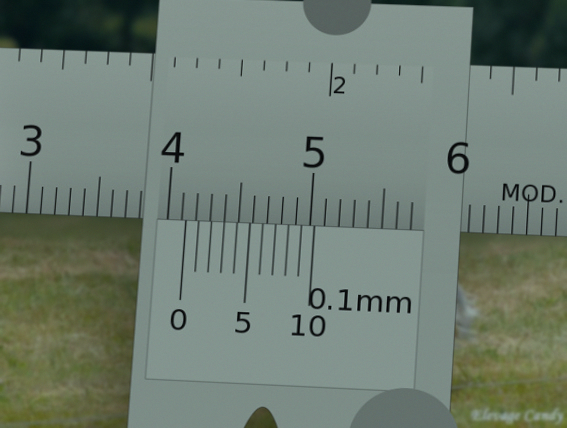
mm 41.3
